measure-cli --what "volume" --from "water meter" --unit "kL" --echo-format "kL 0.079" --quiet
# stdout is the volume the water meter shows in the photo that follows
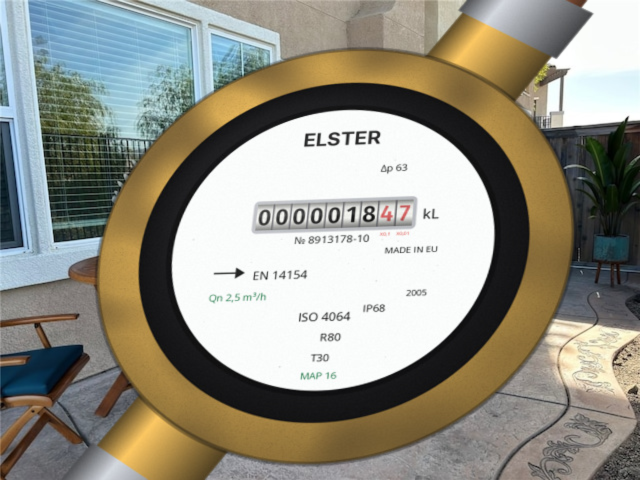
kL 18.47
